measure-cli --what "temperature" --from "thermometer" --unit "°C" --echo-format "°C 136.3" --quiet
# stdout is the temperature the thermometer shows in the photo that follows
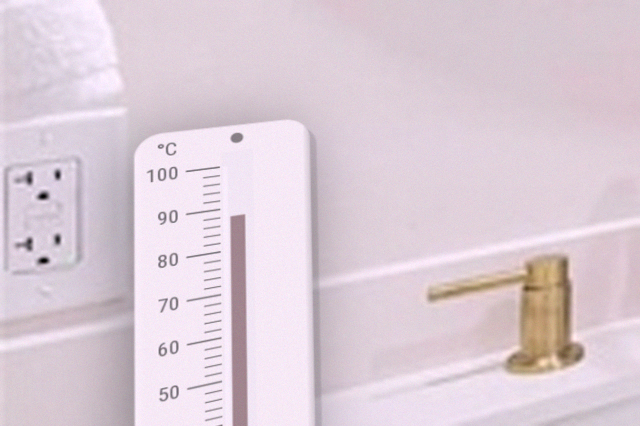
°C 88
